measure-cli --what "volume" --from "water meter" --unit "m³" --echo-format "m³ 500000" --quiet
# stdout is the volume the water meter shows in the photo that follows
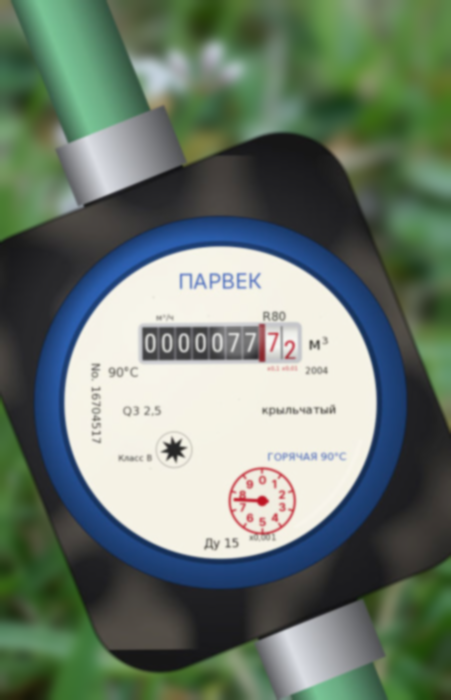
m³ 77.717
